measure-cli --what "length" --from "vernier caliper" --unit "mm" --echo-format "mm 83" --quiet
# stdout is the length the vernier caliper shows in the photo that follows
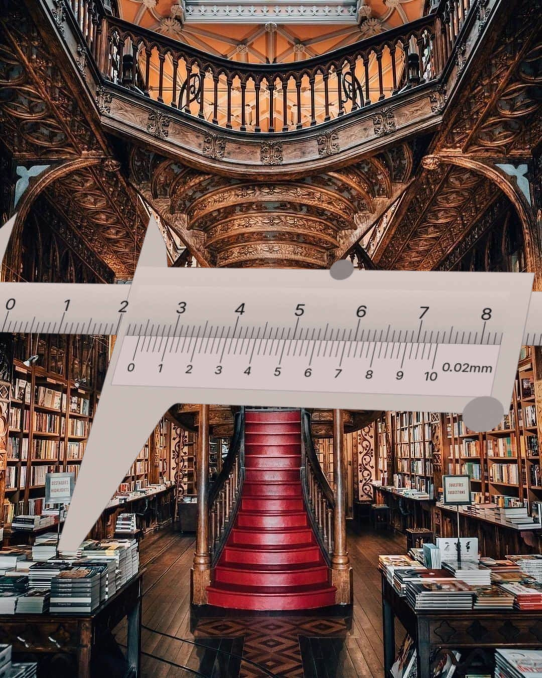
mm 24.2
